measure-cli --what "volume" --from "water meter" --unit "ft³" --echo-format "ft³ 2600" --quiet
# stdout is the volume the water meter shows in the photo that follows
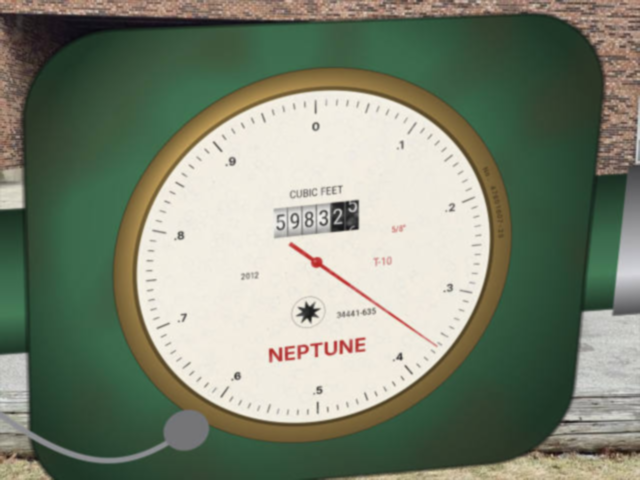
ft³ 598325.36
